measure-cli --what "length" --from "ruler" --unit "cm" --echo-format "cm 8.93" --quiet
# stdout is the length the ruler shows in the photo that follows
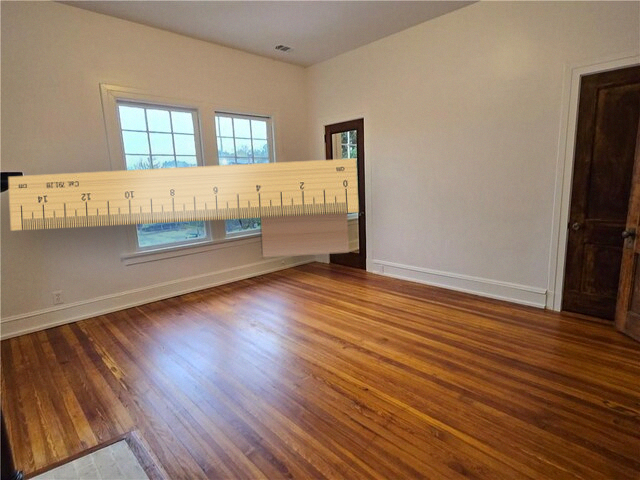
cm 4
